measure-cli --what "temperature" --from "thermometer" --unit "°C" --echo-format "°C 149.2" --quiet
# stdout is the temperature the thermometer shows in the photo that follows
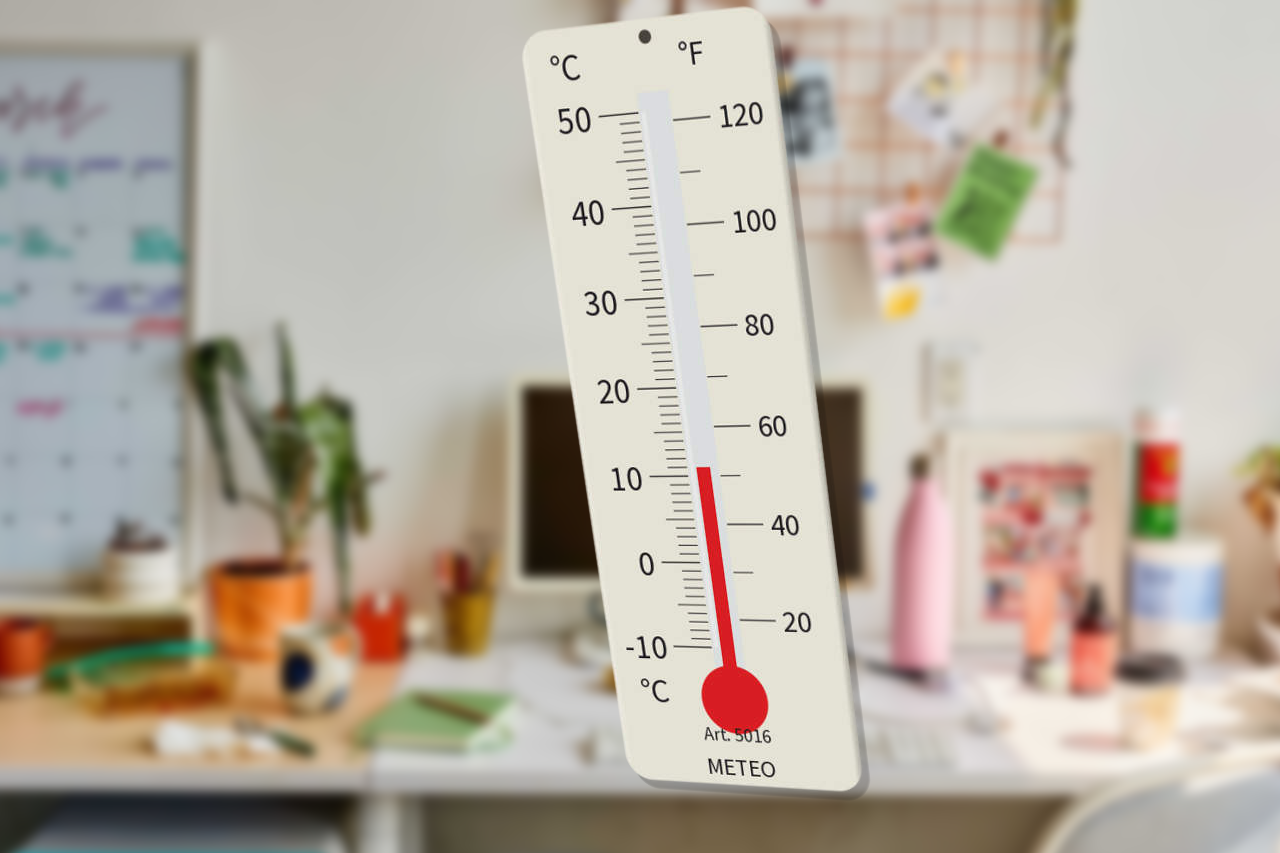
°C 11
